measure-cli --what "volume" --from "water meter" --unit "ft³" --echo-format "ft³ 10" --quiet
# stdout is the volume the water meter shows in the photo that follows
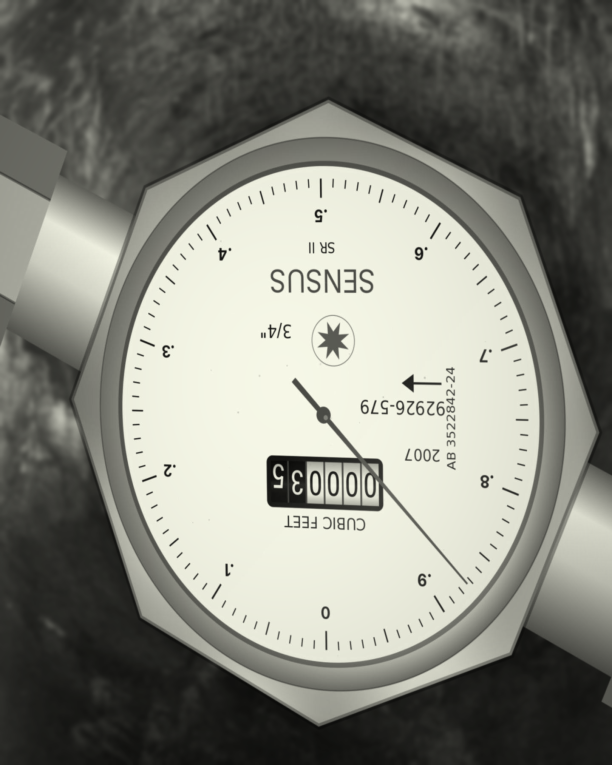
ft³ 34.87
